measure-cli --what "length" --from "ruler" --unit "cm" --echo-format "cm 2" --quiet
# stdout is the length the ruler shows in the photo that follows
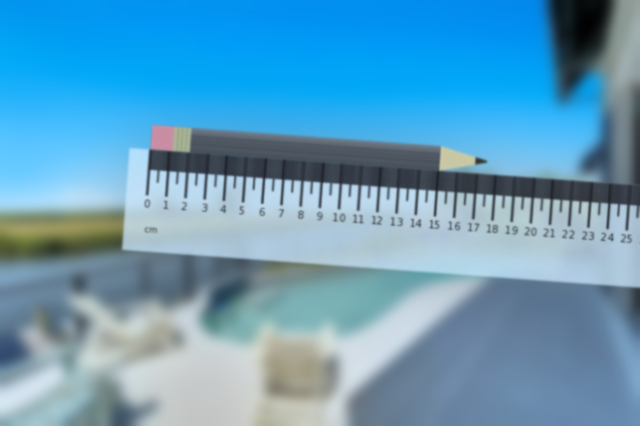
cm 17.5
